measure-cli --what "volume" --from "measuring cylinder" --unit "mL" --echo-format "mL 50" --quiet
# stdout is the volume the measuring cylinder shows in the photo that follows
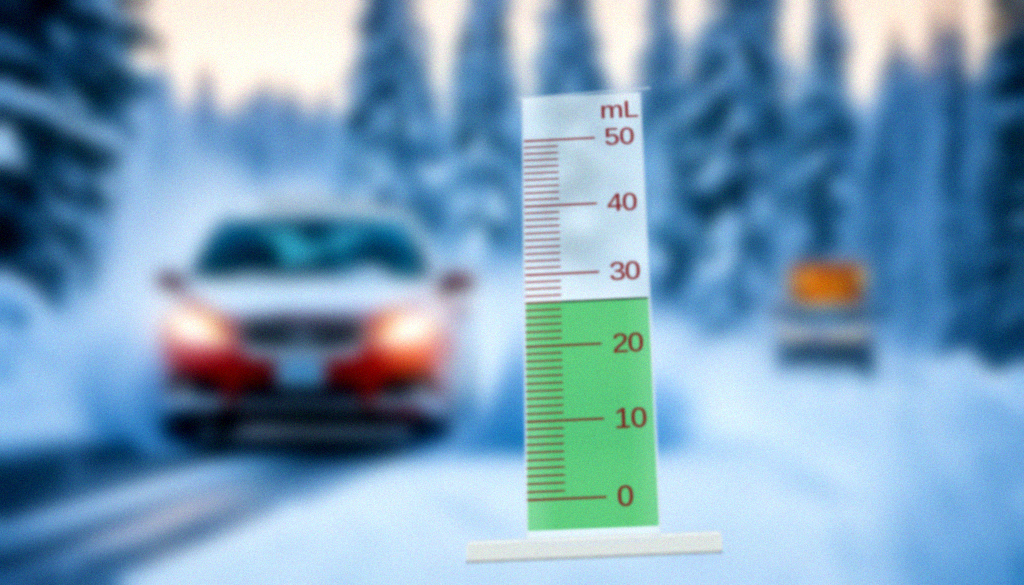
mL 26
